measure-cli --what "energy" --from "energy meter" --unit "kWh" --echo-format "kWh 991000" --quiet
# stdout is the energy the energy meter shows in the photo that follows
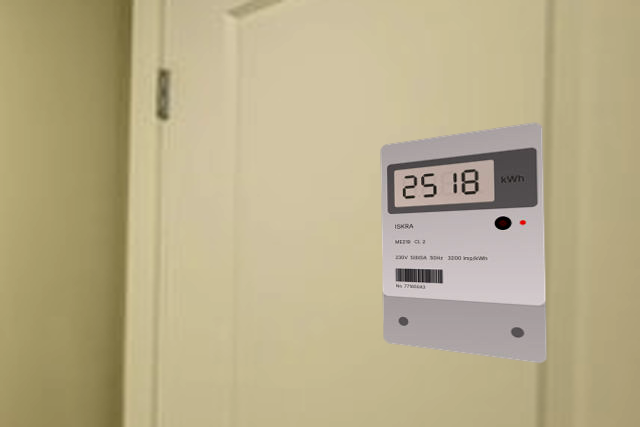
kWh 2518
